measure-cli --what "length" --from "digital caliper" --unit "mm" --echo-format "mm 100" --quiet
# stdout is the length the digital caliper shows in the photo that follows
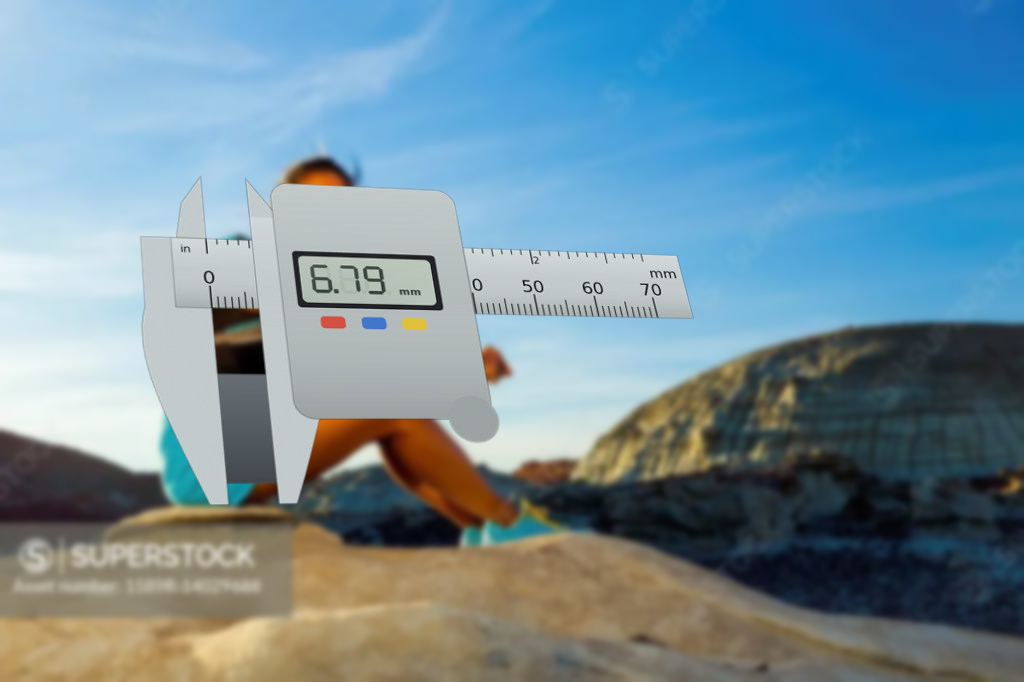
mm 6.79
